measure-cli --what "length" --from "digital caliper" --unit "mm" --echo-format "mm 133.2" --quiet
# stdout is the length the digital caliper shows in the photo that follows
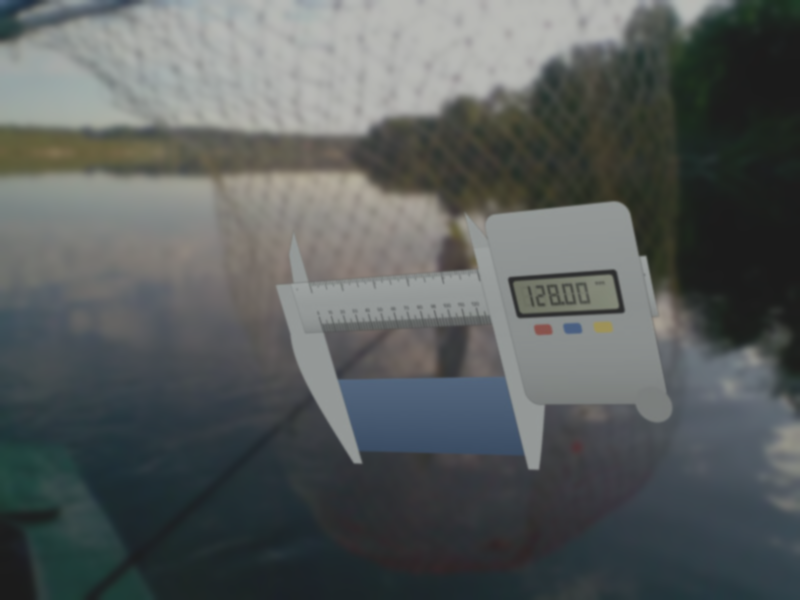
mm 128.00
